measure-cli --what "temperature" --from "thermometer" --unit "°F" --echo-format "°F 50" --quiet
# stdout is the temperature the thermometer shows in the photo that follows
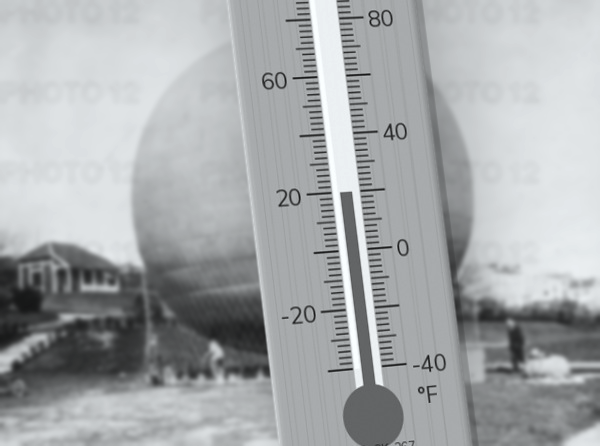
°F 20
